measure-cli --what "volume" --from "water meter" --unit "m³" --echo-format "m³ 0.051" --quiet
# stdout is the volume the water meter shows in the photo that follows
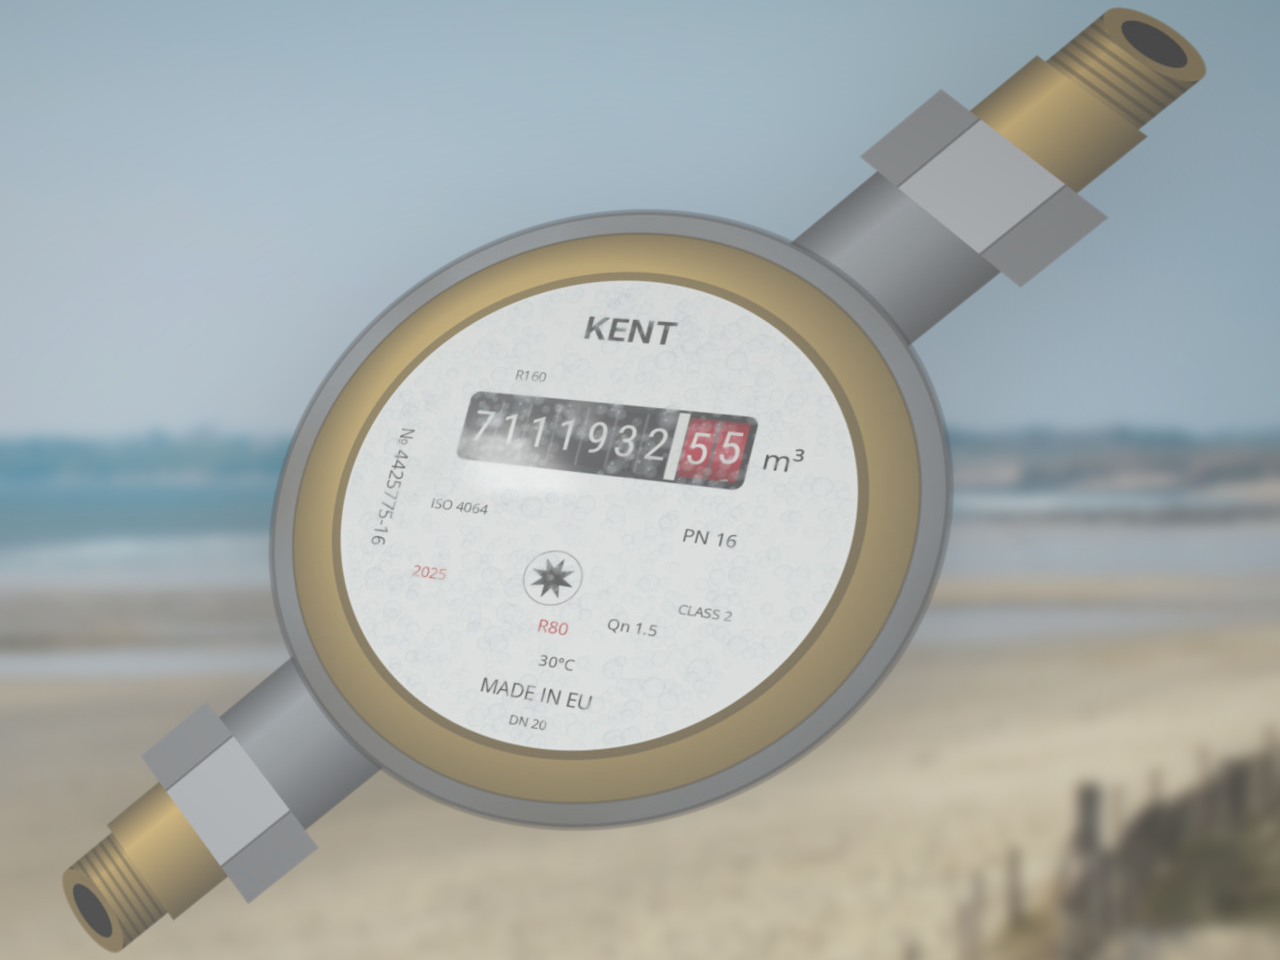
m³ 7111932.55
